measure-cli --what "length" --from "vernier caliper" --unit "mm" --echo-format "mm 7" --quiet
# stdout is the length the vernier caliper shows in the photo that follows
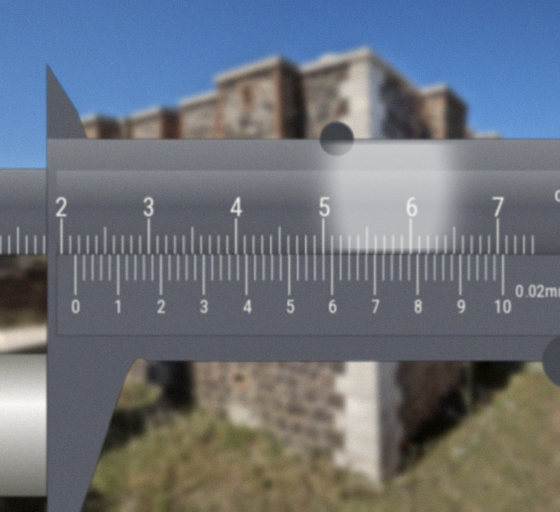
mm 21.6
